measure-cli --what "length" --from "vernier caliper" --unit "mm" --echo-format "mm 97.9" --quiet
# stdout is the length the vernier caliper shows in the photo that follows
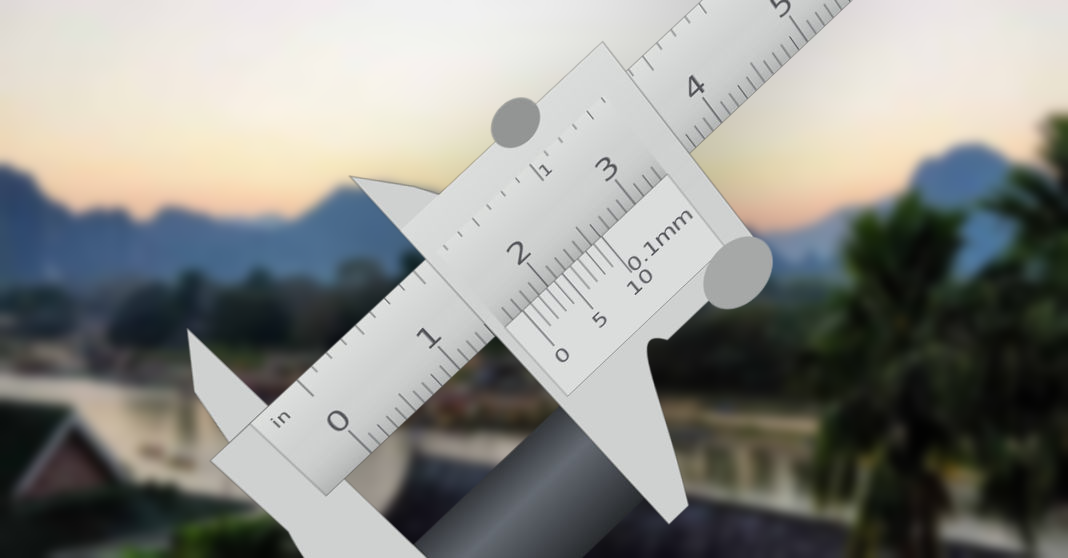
mm 17.1
